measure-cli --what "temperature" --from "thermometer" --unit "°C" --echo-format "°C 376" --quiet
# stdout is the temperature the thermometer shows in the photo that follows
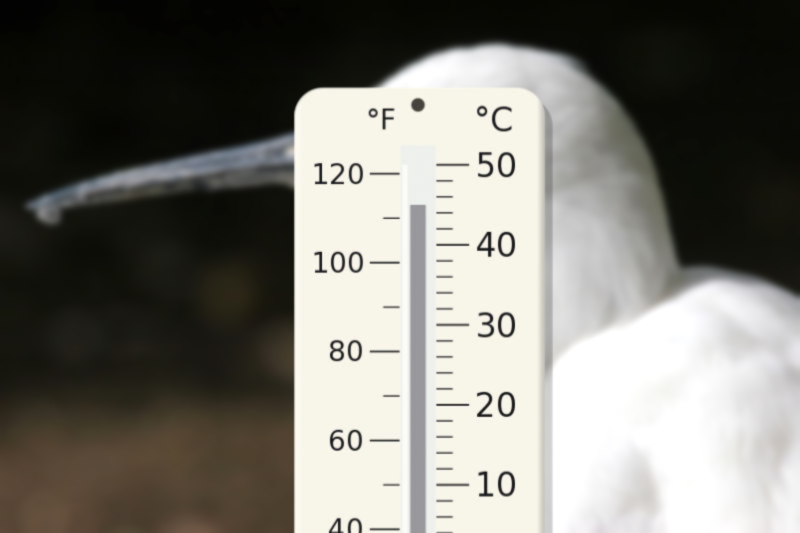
°C 45
